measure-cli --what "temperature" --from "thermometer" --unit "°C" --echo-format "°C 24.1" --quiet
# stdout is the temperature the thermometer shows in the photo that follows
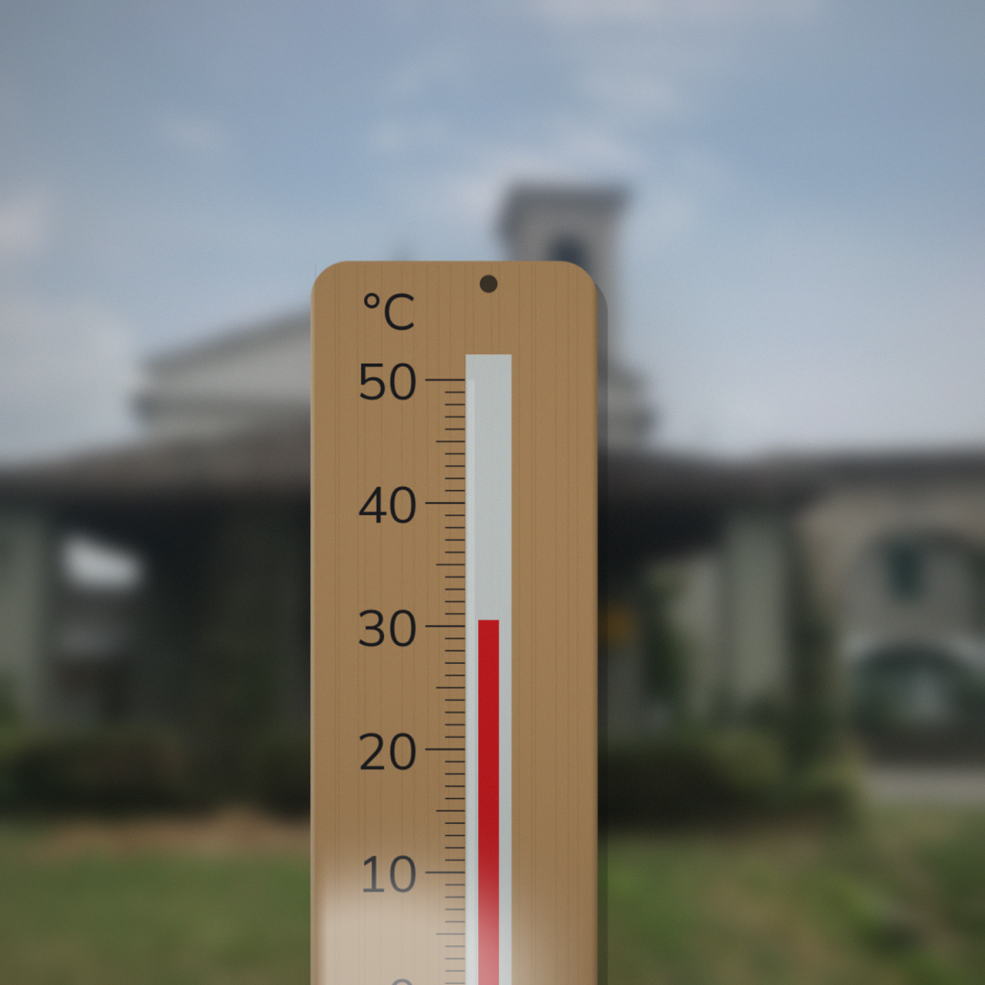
°C 30.5
